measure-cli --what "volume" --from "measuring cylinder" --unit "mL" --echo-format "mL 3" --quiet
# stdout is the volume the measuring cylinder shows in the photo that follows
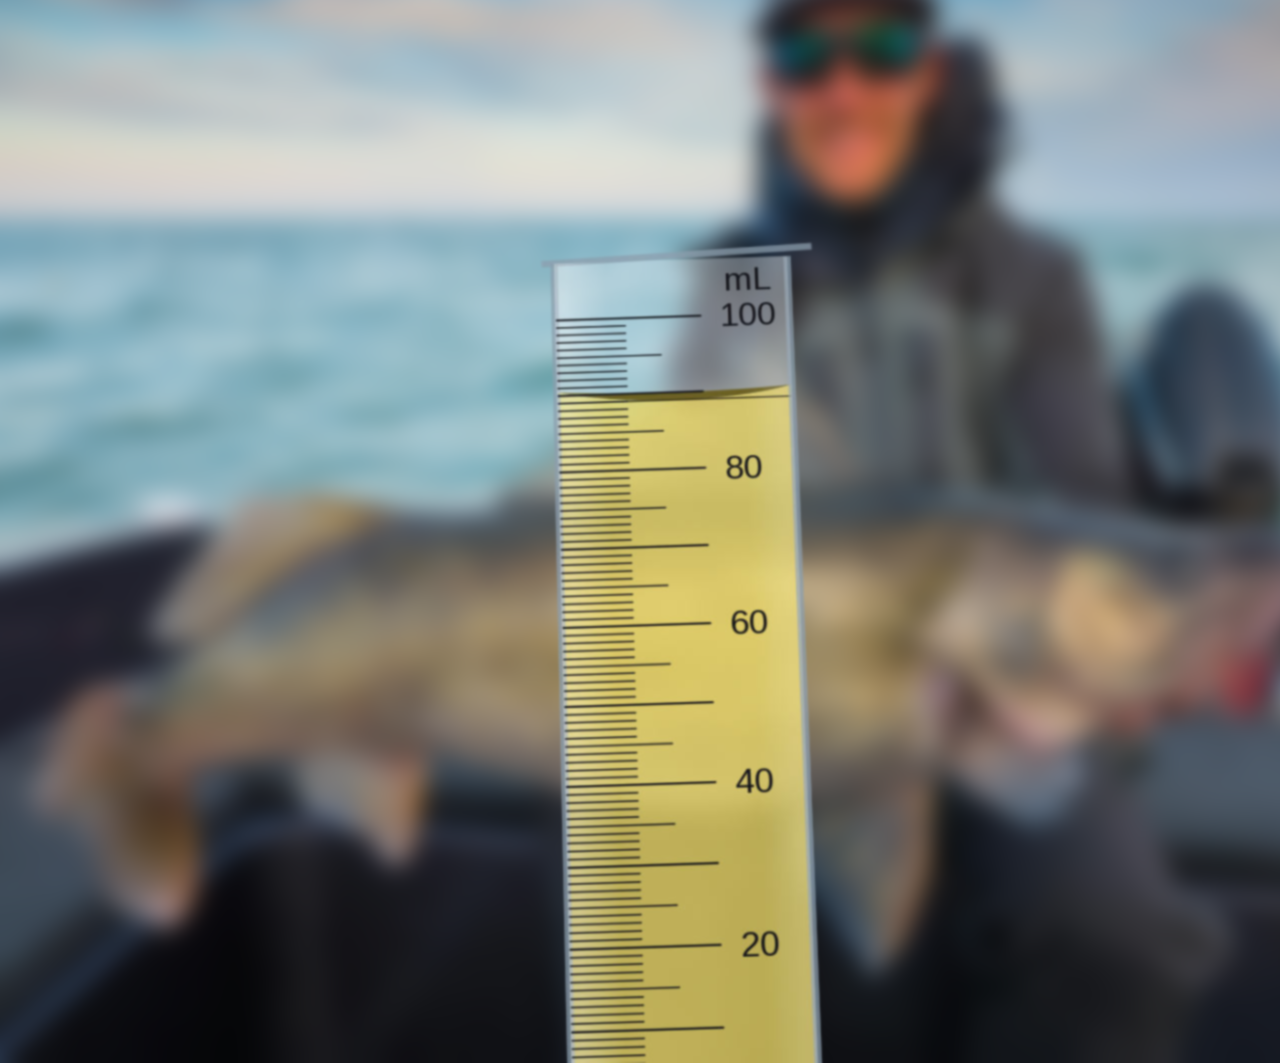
mL 89
